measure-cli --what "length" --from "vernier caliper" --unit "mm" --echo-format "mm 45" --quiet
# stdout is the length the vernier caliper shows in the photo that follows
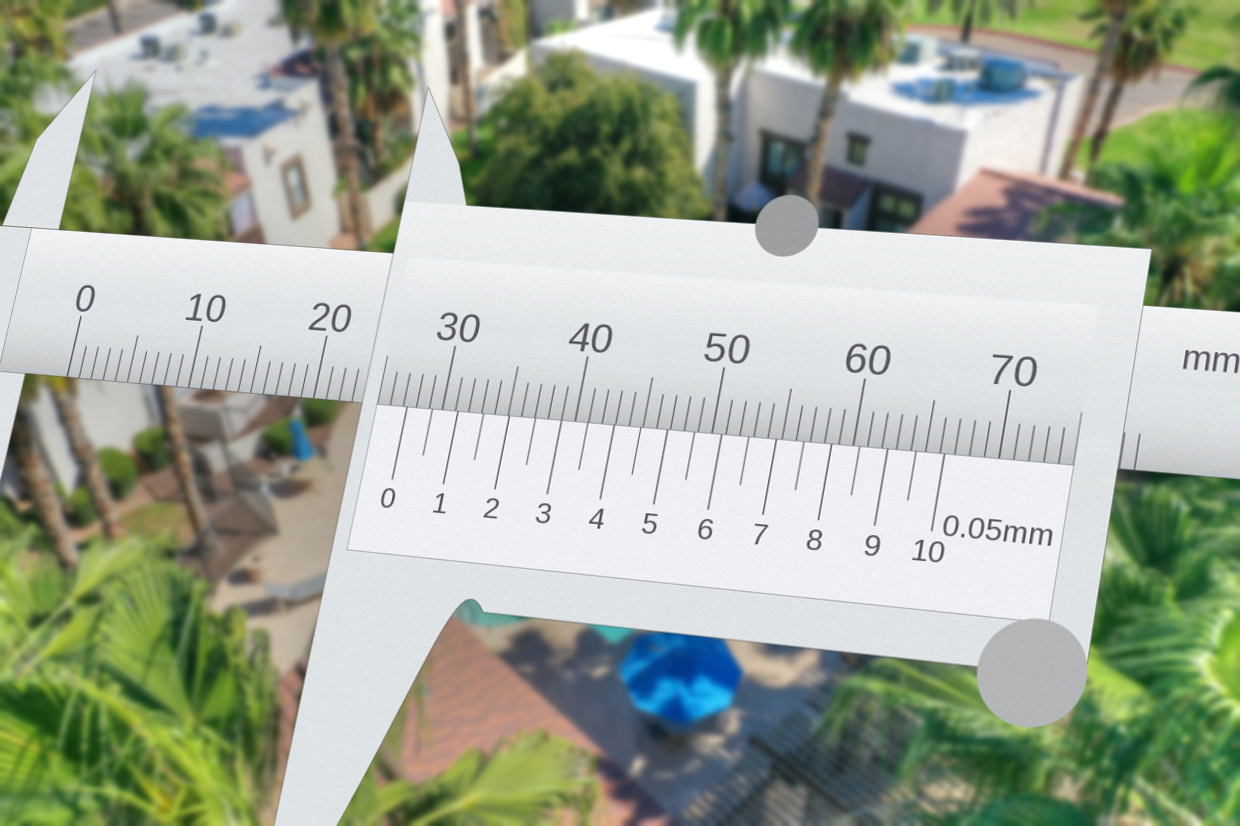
mm 27.3
